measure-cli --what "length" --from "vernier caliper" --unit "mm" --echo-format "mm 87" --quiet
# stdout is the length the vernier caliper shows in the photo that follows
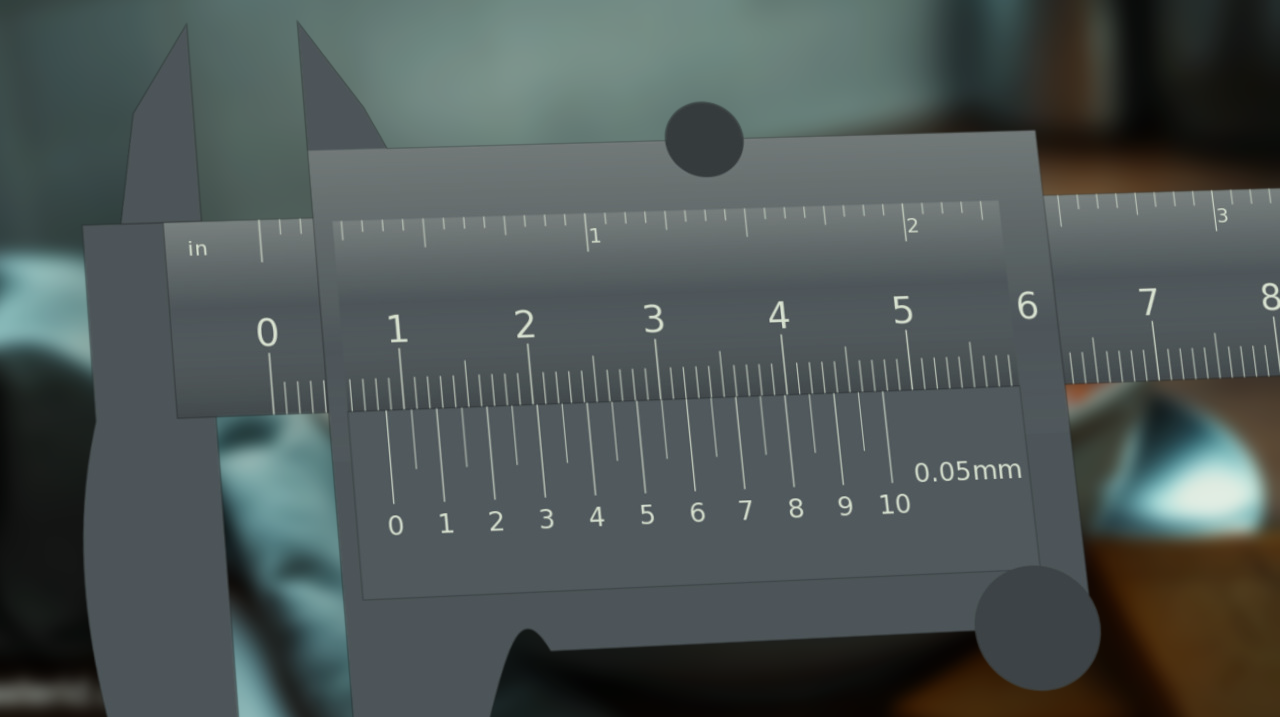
mm 8.6
